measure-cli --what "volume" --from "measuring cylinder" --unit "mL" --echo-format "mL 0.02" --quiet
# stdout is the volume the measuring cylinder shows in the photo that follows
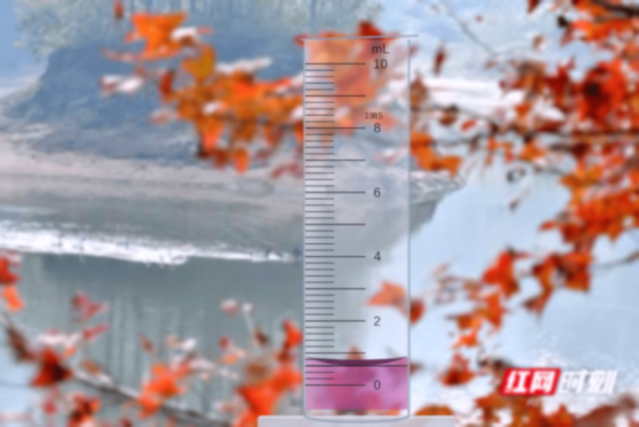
mL 0.6
